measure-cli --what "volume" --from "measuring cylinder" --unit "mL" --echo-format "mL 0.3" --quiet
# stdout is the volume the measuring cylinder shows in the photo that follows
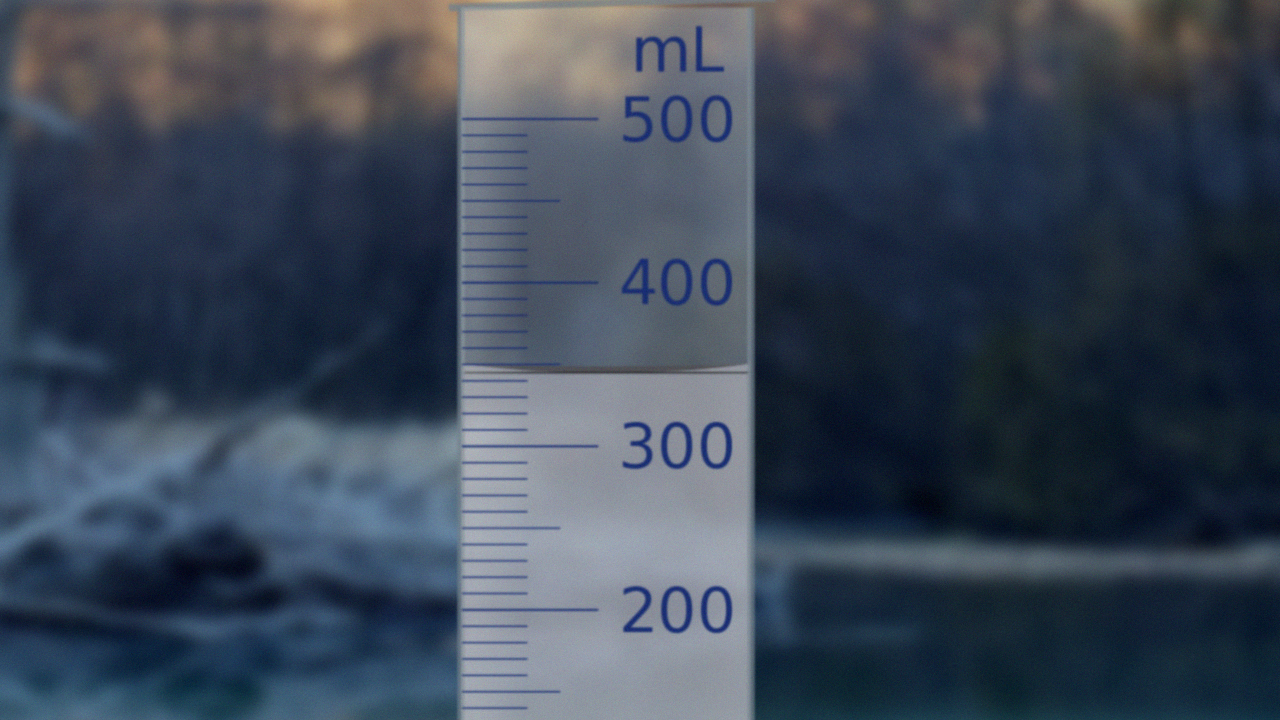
mL 345
